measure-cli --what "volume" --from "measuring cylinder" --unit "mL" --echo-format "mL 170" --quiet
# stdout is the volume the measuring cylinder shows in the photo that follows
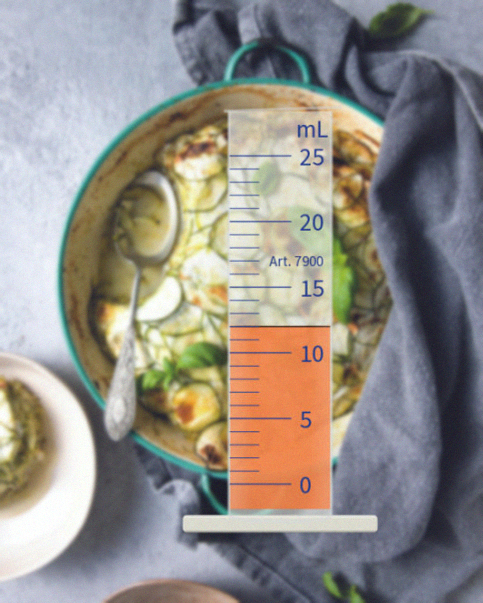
mL 12
